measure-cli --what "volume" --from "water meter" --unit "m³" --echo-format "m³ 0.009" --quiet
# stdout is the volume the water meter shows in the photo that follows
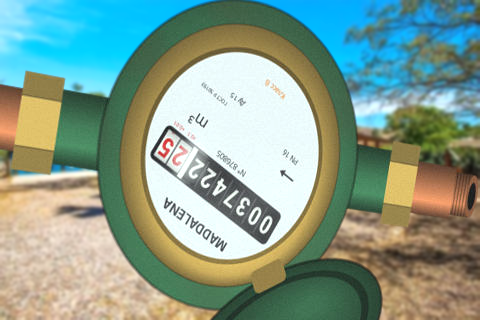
m³ 37422.25
